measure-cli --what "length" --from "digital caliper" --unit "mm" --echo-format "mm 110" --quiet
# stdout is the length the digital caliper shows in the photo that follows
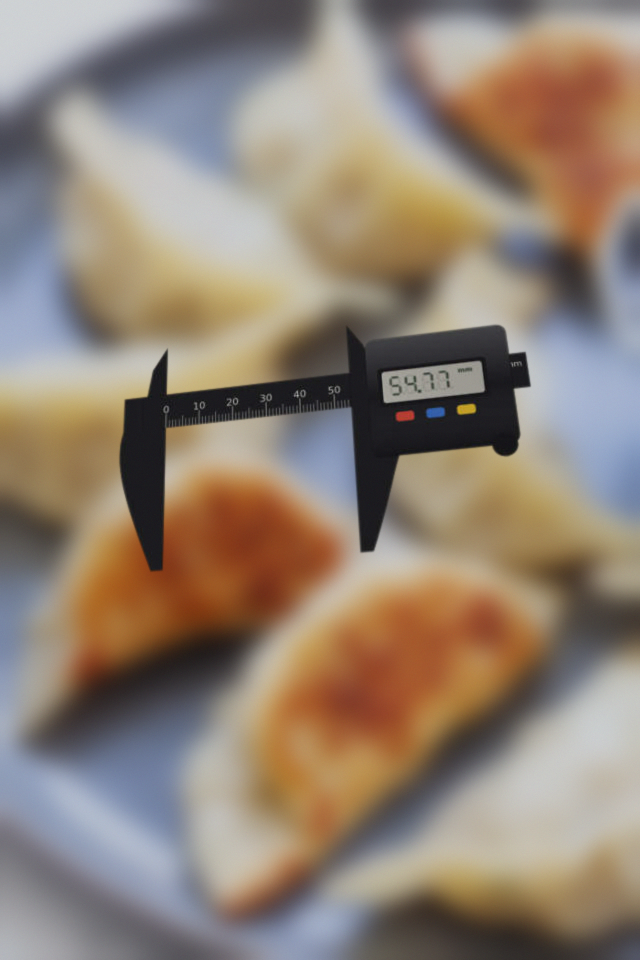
mm 54.77
